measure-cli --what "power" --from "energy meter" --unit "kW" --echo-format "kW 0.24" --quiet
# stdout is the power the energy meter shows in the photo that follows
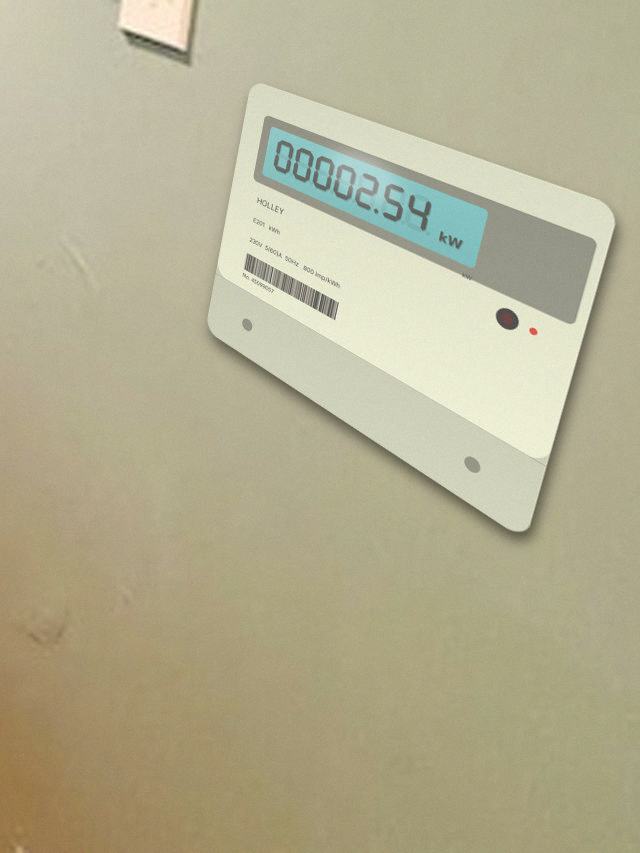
kW 2.54
